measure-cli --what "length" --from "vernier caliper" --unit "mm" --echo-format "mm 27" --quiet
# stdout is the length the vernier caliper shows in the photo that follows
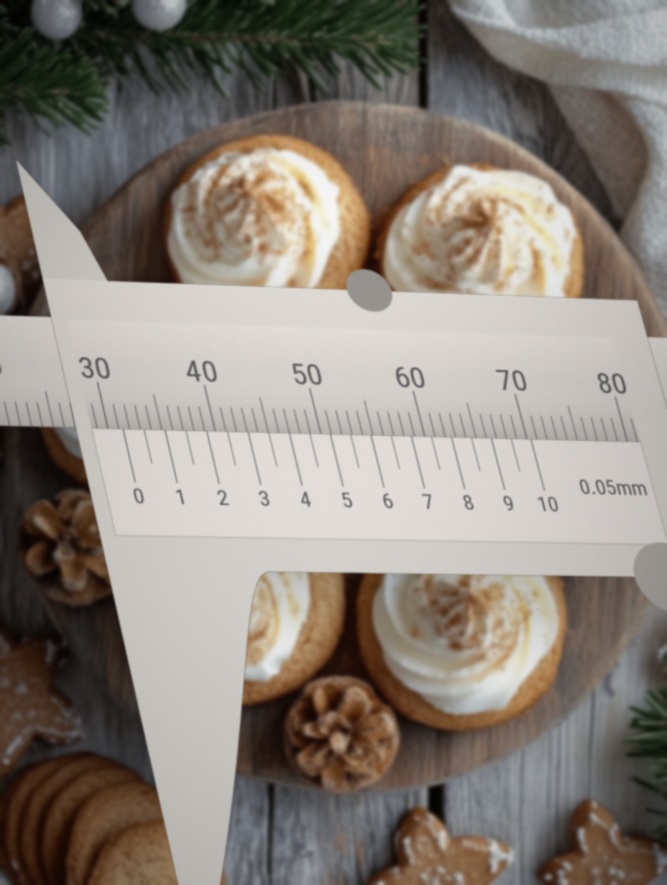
mm 31.4
